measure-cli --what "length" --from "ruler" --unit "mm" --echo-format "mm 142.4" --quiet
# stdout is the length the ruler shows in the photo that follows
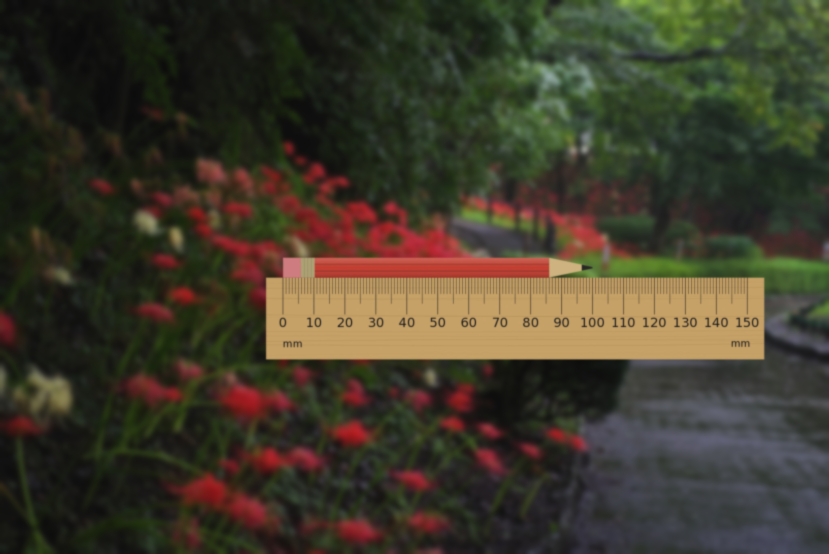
mm 100
